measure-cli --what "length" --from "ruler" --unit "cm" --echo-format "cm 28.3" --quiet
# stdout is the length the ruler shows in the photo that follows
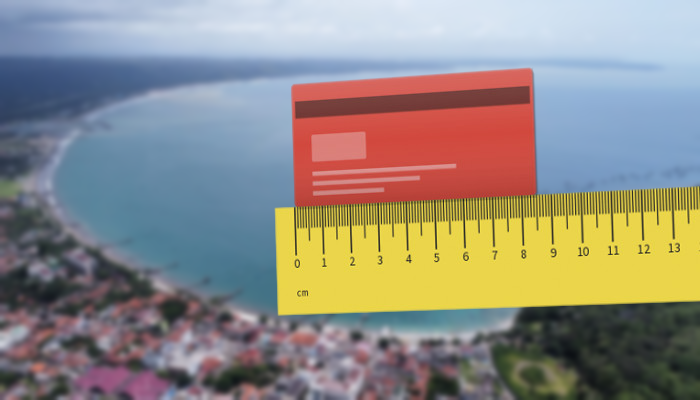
cm 8.5
